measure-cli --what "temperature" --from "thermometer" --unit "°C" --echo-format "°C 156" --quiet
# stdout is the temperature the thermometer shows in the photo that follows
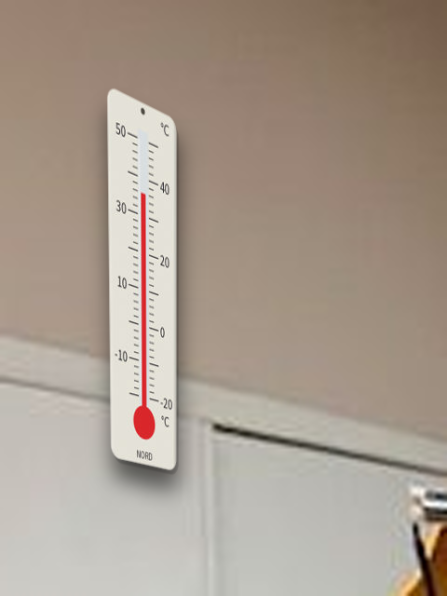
°C 36
